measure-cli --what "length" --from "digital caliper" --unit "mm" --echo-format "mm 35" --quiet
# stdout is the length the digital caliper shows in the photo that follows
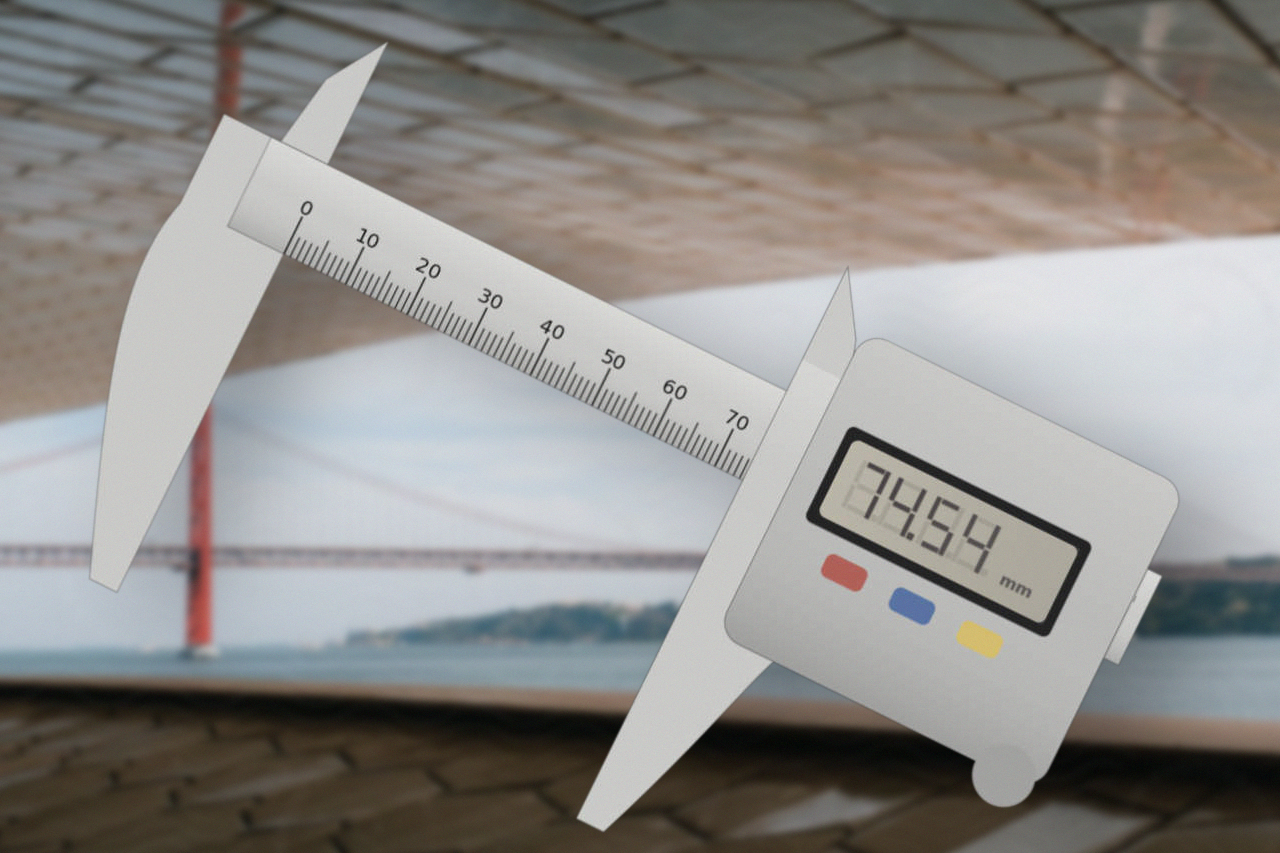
mm 74.54
